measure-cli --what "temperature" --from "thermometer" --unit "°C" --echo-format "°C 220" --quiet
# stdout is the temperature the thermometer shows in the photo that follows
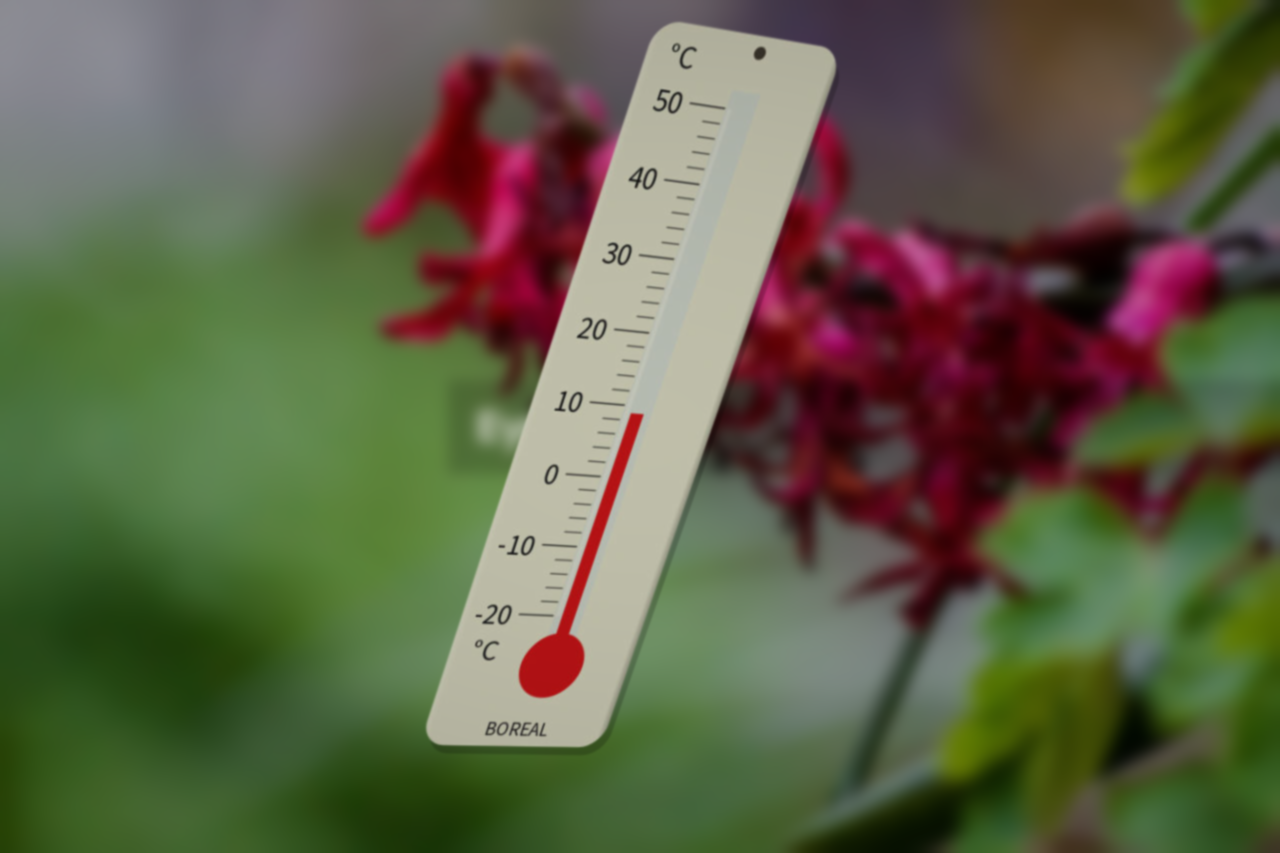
°C 9
